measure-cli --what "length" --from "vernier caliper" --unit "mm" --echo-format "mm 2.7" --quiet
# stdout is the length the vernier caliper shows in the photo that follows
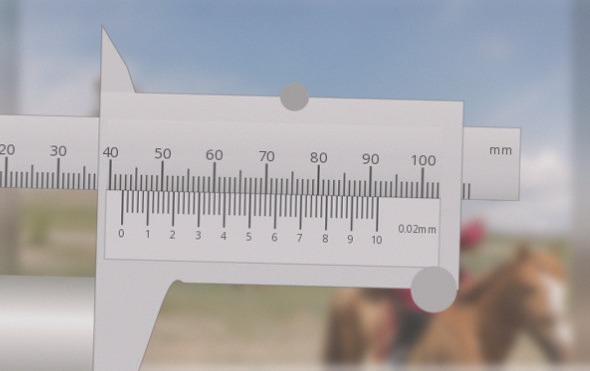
mm 42.5
